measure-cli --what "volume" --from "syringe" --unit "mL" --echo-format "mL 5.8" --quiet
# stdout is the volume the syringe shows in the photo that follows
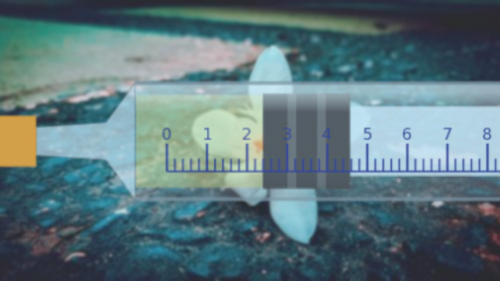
mL 2.4
